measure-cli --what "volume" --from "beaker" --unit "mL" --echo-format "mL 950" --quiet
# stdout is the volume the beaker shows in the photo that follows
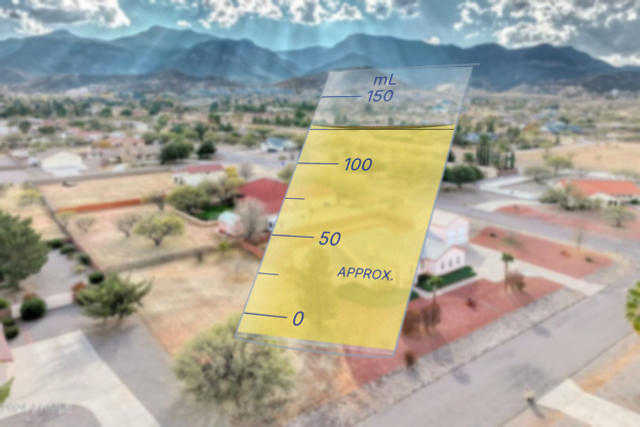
mL 125
